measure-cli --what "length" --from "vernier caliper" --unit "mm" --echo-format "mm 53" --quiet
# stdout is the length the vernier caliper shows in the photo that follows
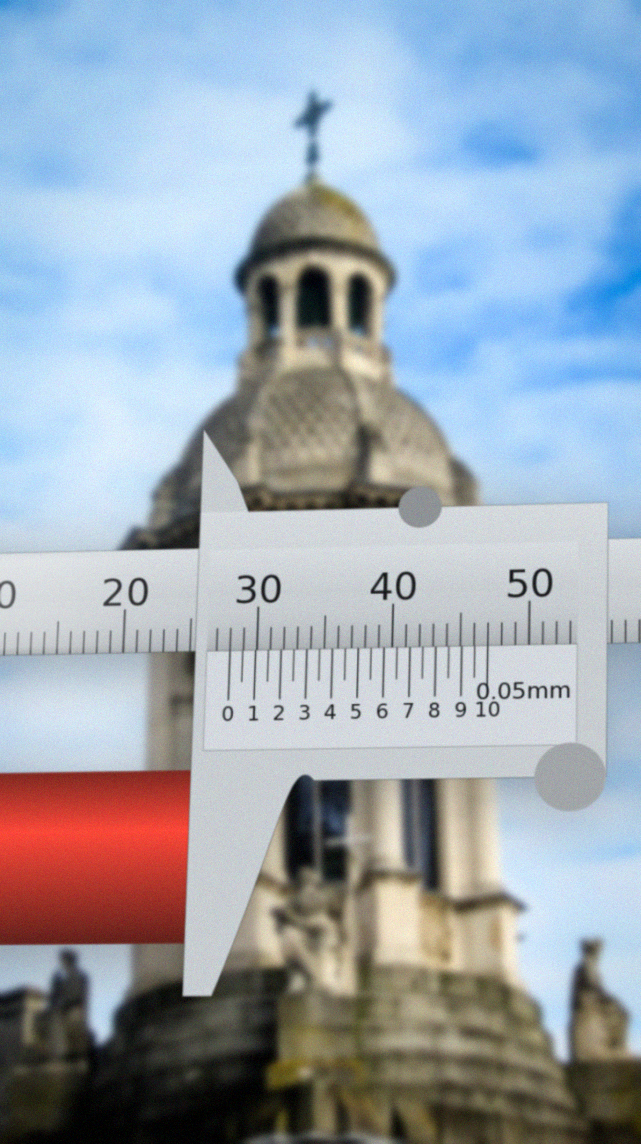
mm 28.0
